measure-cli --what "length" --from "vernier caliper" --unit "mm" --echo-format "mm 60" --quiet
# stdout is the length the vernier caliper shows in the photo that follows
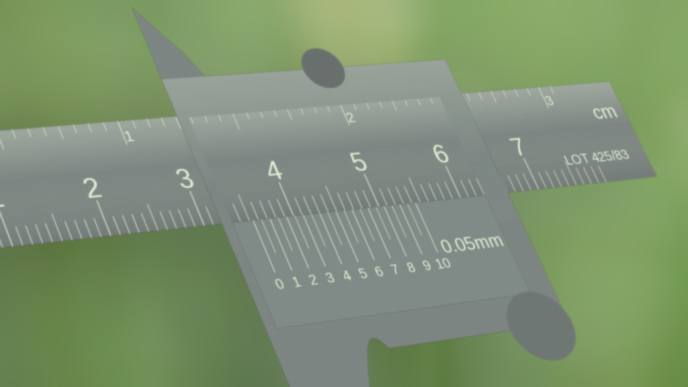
mm 35.4
